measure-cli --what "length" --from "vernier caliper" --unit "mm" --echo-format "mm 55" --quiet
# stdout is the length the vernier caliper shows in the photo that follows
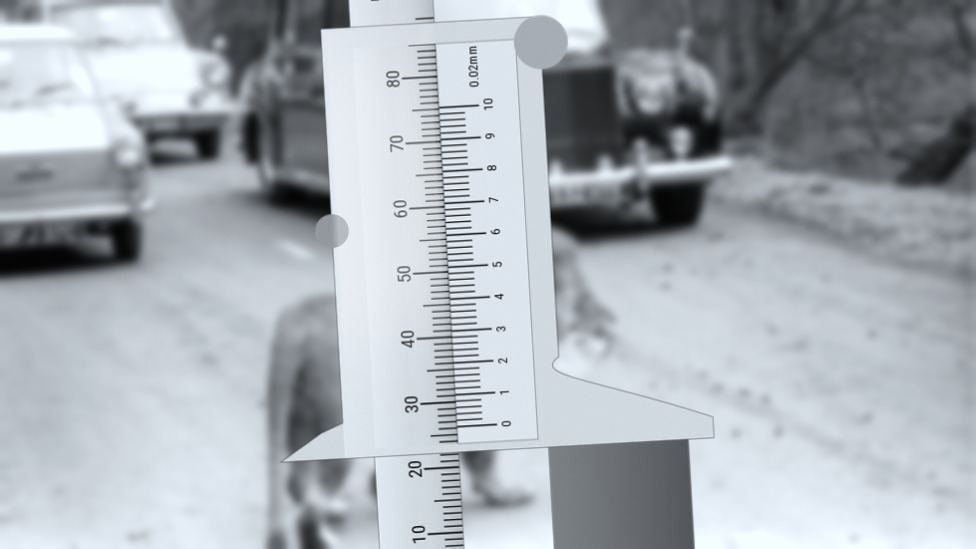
mm 26.2
